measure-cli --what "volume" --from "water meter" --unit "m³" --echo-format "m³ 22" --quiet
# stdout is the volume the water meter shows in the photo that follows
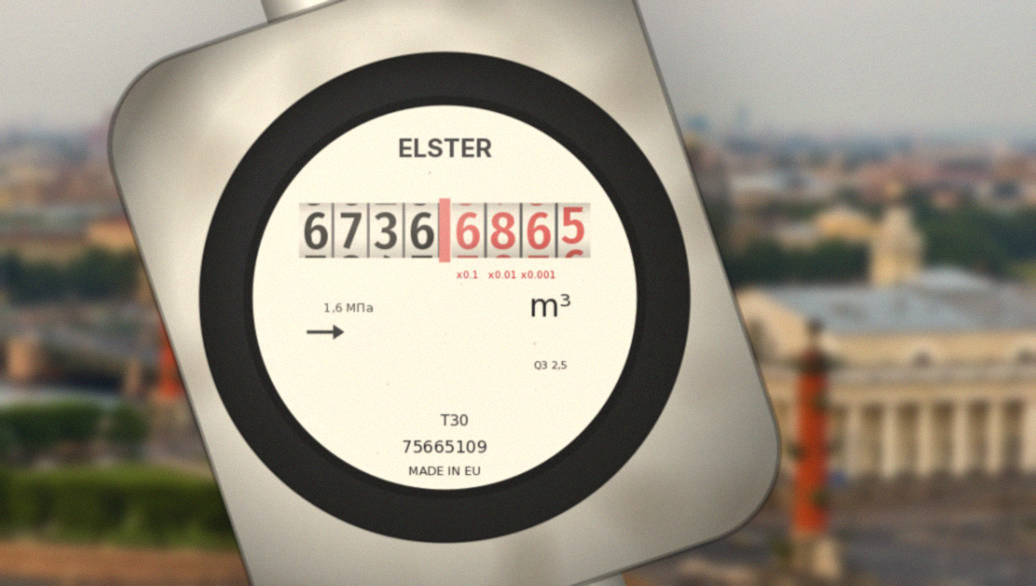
m³ 6736.6865
